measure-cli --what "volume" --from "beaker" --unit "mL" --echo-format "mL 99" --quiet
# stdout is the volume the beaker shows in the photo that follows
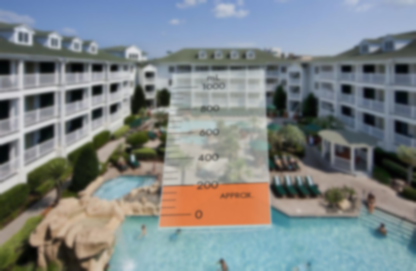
mL 200
